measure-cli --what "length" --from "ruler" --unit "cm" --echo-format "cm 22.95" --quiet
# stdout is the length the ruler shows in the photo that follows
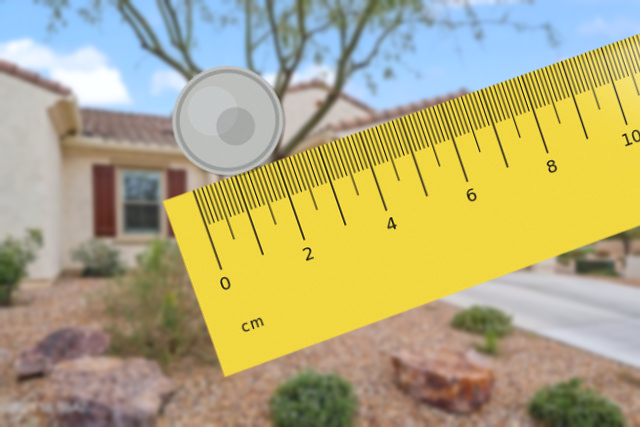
cm 2.5
